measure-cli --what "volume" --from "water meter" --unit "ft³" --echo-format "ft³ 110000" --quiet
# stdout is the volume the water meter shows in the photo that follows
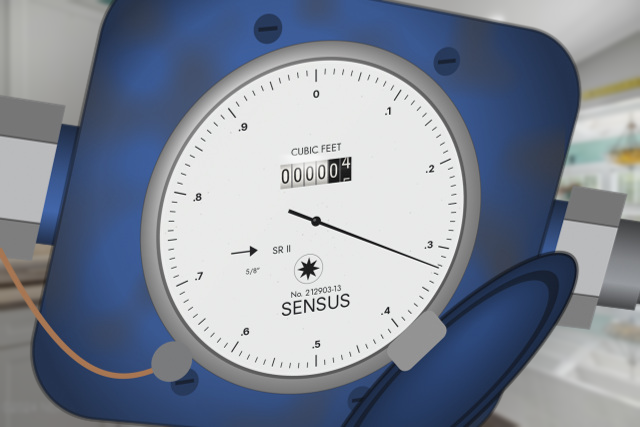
ft³ 4.32
